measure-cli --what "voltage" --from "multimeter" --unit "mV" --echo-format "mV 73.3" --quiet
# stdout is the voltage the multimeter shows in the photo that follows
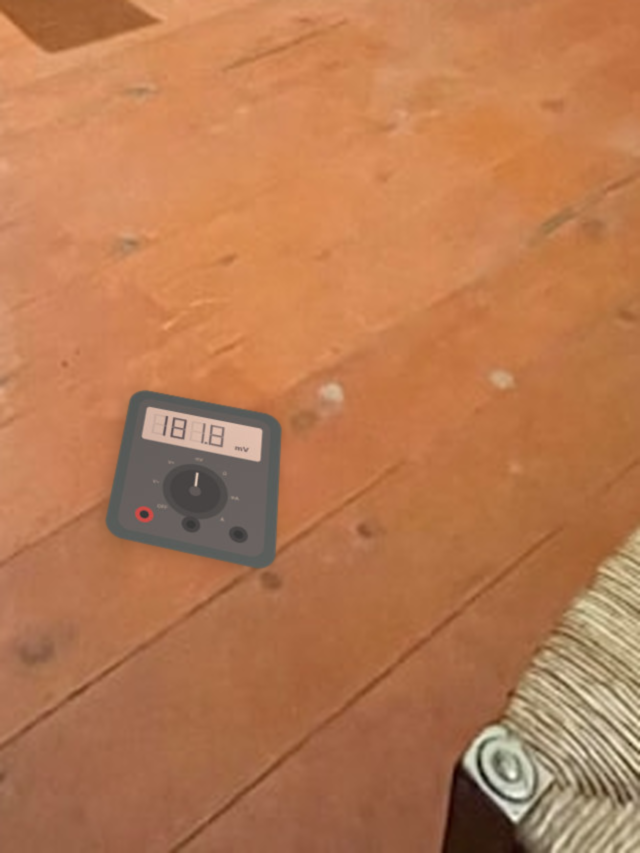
mV 181.8
